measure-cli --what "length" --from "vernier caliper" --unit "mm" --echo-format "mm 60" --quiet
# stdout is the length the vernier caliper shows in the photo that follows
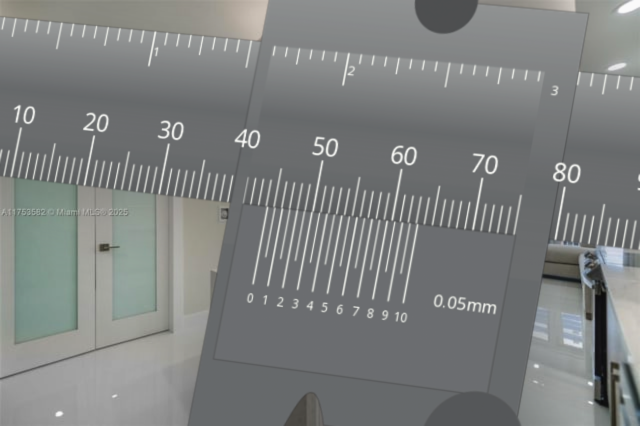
mm 44.2
